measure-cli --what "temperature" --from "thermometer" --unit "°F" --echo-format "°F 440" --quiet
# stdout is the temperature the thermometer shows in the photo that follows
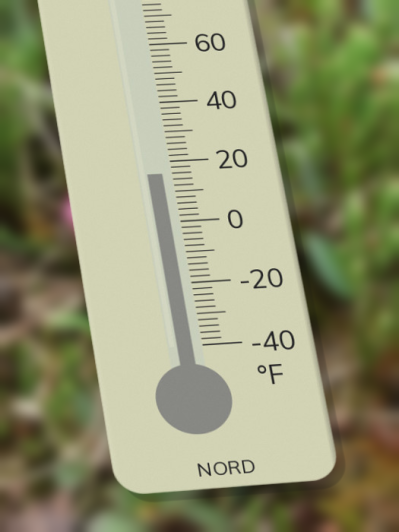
°F 16
